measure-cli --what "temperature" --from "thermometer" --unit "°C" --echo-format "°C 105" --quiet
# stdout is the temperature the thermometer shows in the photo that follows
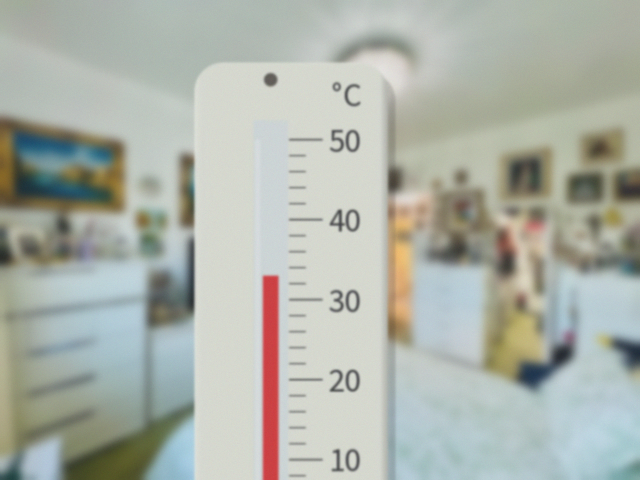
°C 33
